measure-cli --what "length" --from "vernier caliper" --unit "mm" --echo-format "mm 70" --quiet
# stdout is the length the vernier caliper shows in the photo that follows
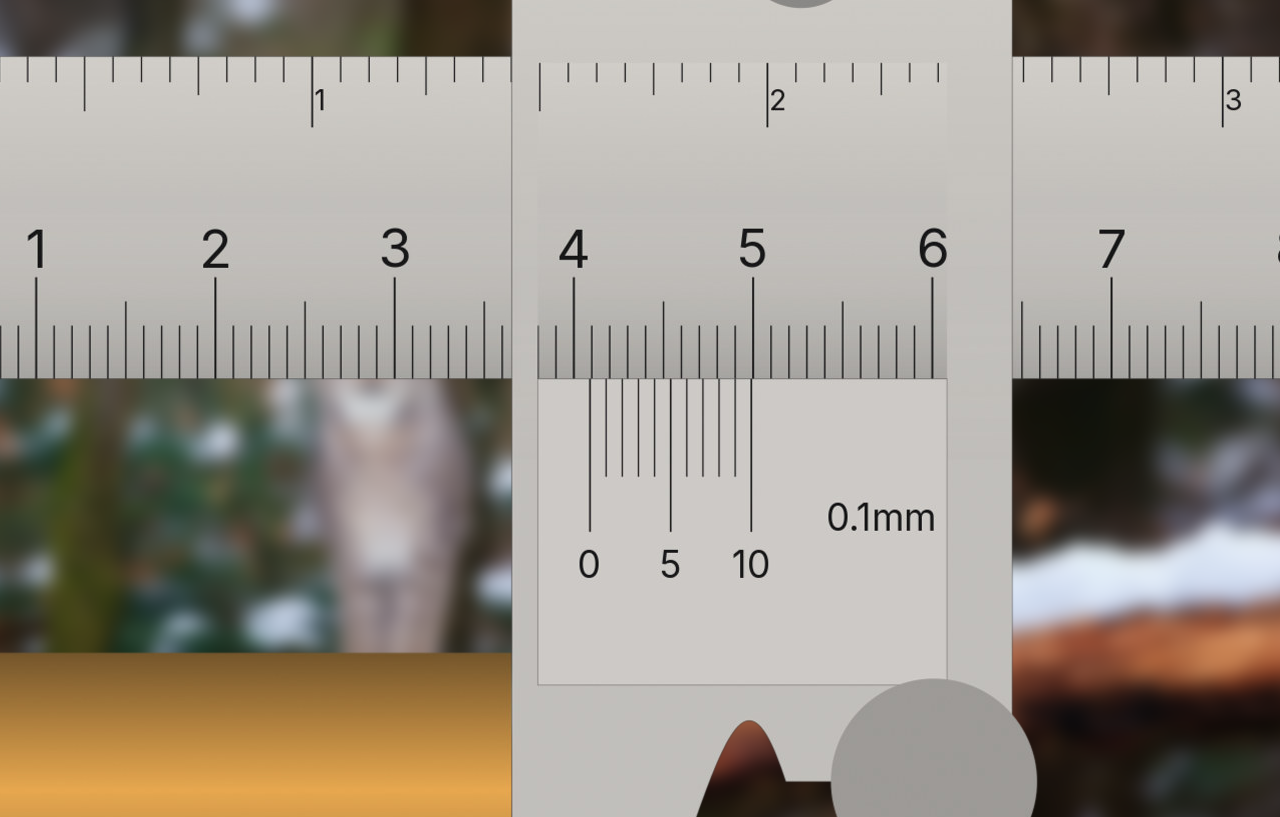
mm 40.9
